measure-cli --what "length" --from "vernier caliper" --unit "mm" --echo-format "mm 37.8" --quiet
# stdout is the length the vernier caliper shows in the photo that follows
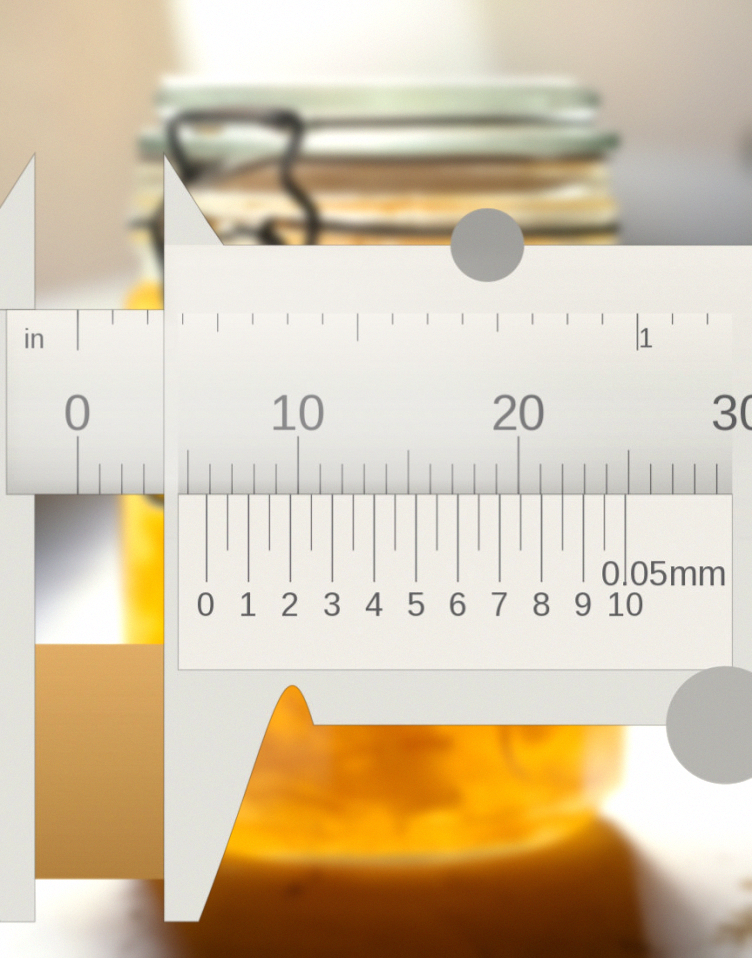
mm 5.85
